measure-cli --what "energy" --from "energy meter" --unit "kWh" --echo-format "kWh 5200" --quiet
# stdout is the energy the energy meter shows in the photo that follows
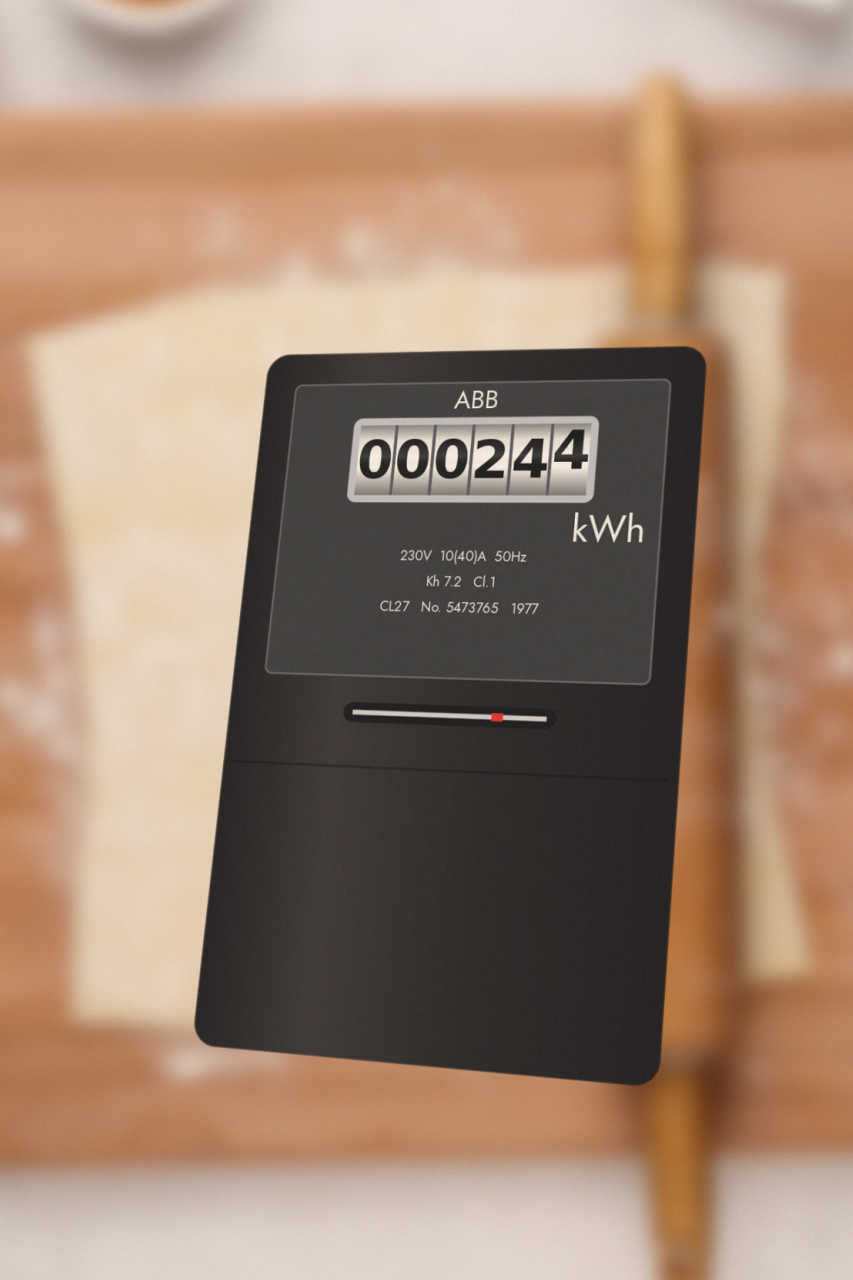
kWh 244
